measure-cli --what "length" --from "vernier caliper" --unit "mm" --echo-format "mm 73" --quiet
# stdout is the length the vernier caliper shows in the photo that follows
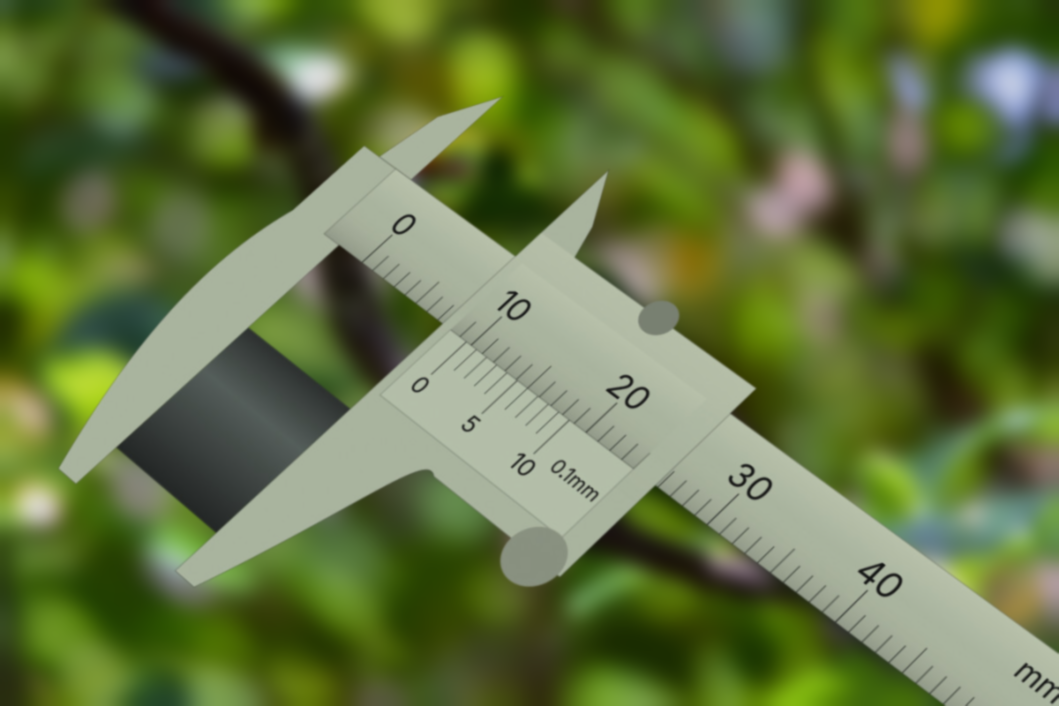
mm 9.6
